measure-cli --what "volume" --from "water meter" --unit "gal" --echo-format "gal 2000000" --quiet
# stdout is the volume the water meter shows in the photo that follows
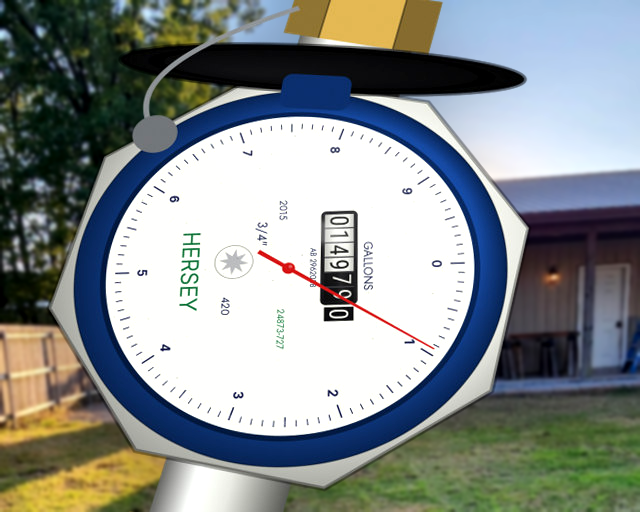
gal 149790.9
